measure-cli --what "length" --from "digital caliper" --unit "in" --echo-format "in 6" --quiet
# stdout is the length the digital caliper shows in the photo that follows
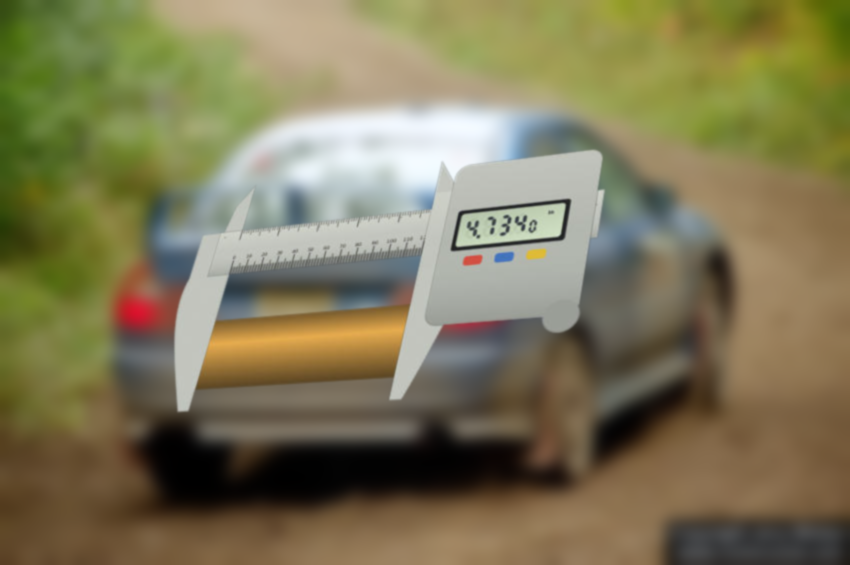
in 4.7340
